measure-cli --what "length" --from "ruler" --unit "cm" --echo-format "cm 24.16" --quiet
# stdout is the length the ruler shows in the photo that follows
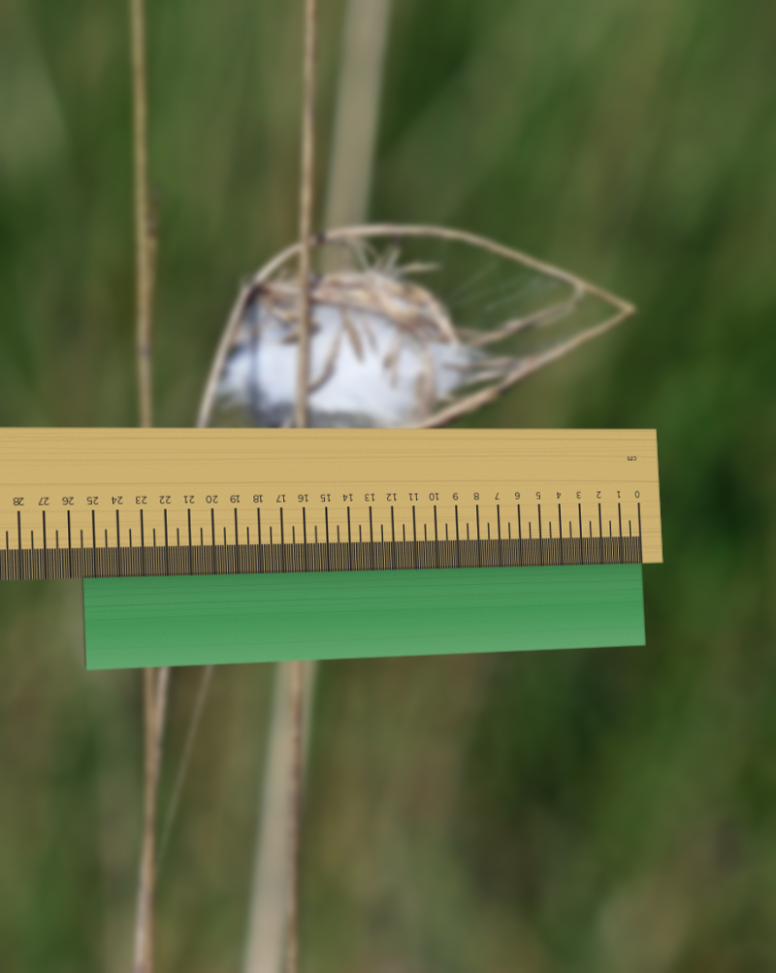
cm 25.5
